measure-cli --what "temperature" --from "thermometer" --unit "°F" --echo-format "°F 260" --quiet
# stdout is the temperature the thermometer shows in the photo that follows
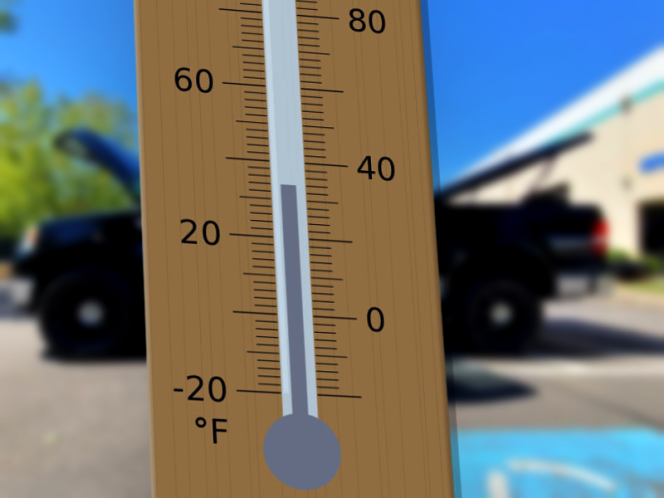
°F 34
